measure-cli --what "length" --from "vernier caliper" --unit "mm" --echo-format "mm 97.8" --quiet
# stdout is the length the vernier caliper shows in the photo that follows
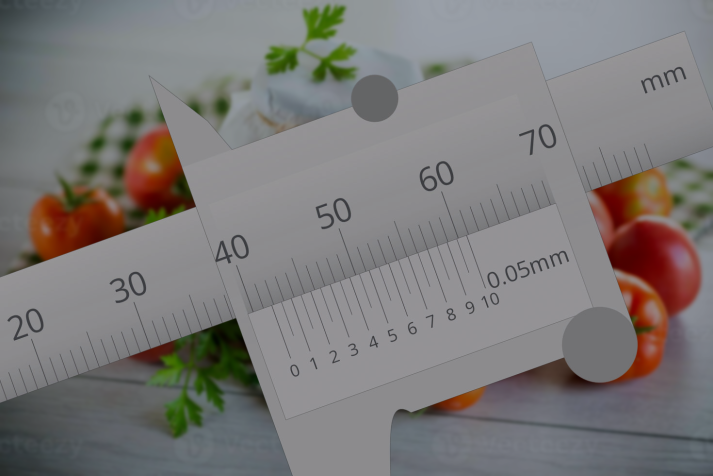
mm 41.8
